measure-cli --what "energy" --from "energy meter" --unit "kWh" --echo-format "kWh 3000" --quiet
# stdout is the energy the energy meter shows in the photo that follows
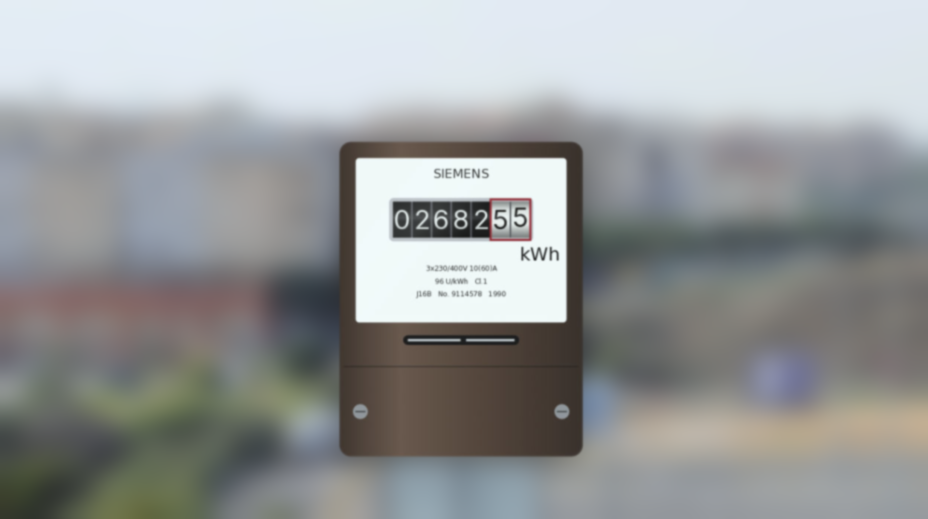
kWh 2682.55
